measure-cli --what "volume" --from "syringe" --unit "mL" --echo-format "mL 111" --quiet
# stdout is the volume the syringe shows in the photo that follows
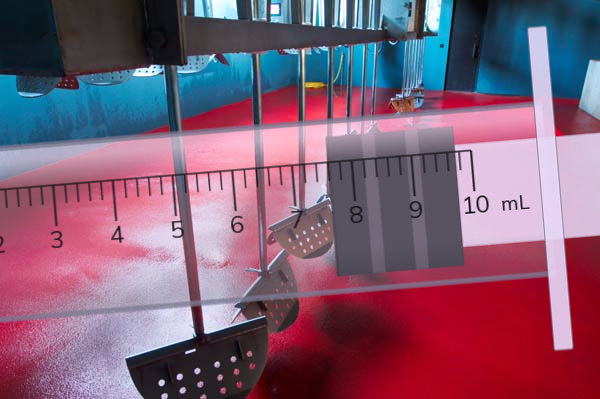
mL 7.6
